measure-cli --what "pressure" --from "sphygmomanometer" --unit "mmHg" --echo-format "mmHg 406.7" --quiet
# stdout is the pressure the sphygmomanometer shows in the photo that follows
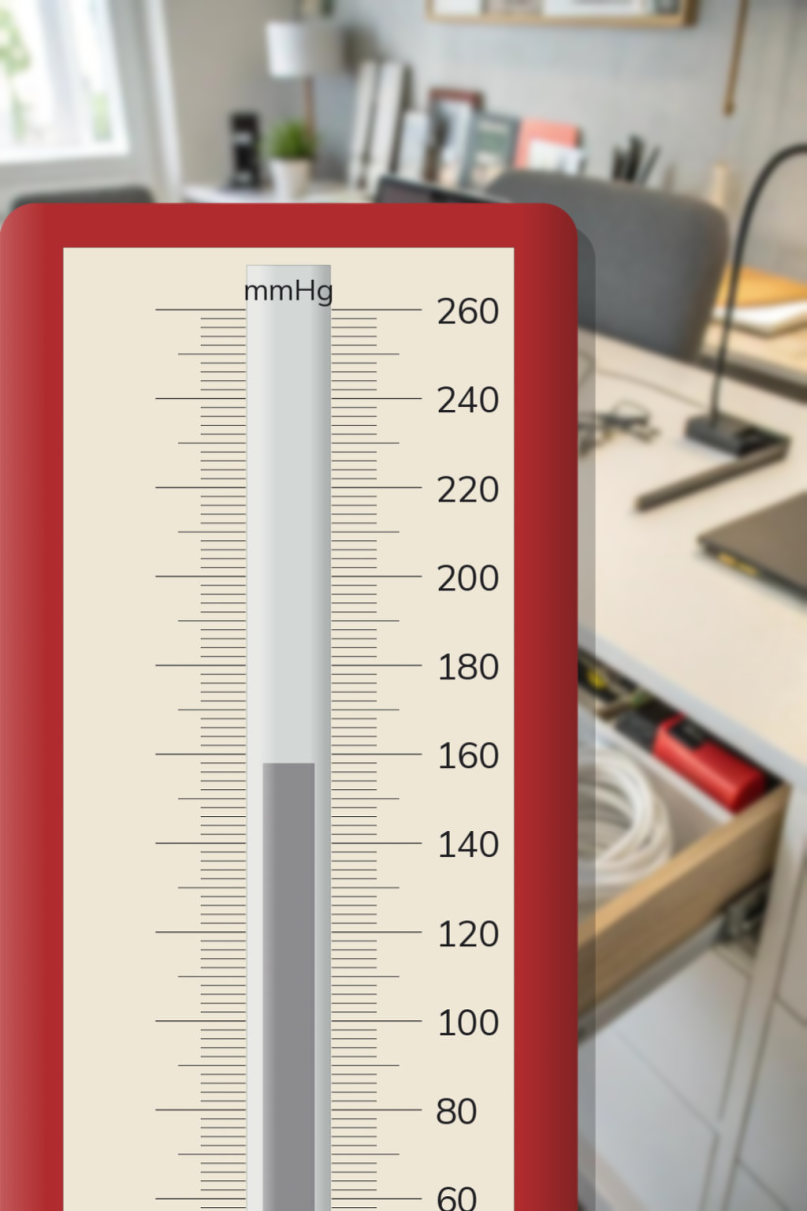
mmHg 158
